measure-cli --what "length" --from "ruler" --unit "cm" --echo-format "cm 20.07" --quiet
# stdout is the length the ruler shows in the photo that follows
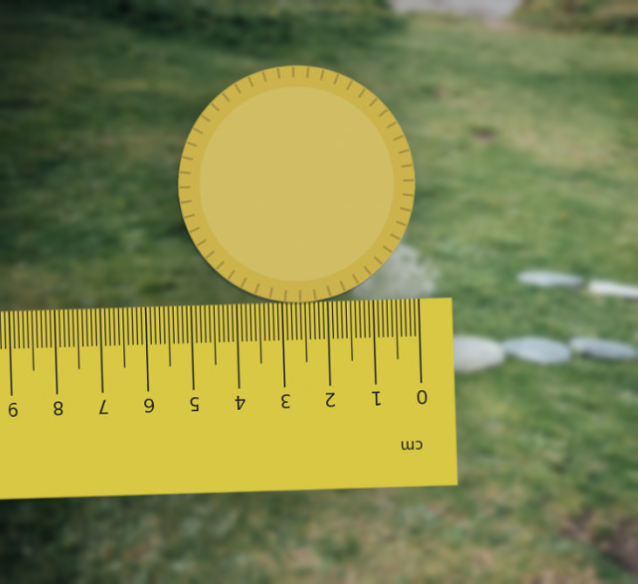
cm 5.2
